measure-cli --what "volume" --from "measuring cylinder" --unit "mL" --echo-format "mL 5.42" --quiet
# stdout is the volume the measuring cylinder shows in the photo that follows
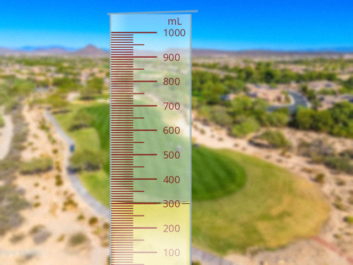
mL 300
